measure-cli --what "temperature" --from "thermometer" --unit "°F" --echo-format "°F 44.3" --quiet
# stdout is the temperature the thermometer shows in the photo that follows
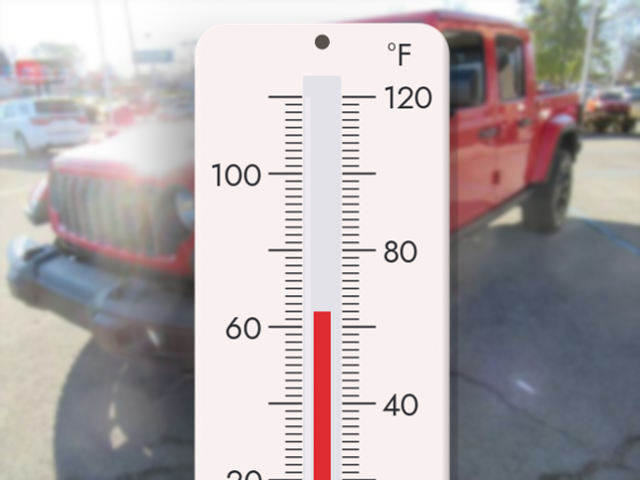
°F 64
